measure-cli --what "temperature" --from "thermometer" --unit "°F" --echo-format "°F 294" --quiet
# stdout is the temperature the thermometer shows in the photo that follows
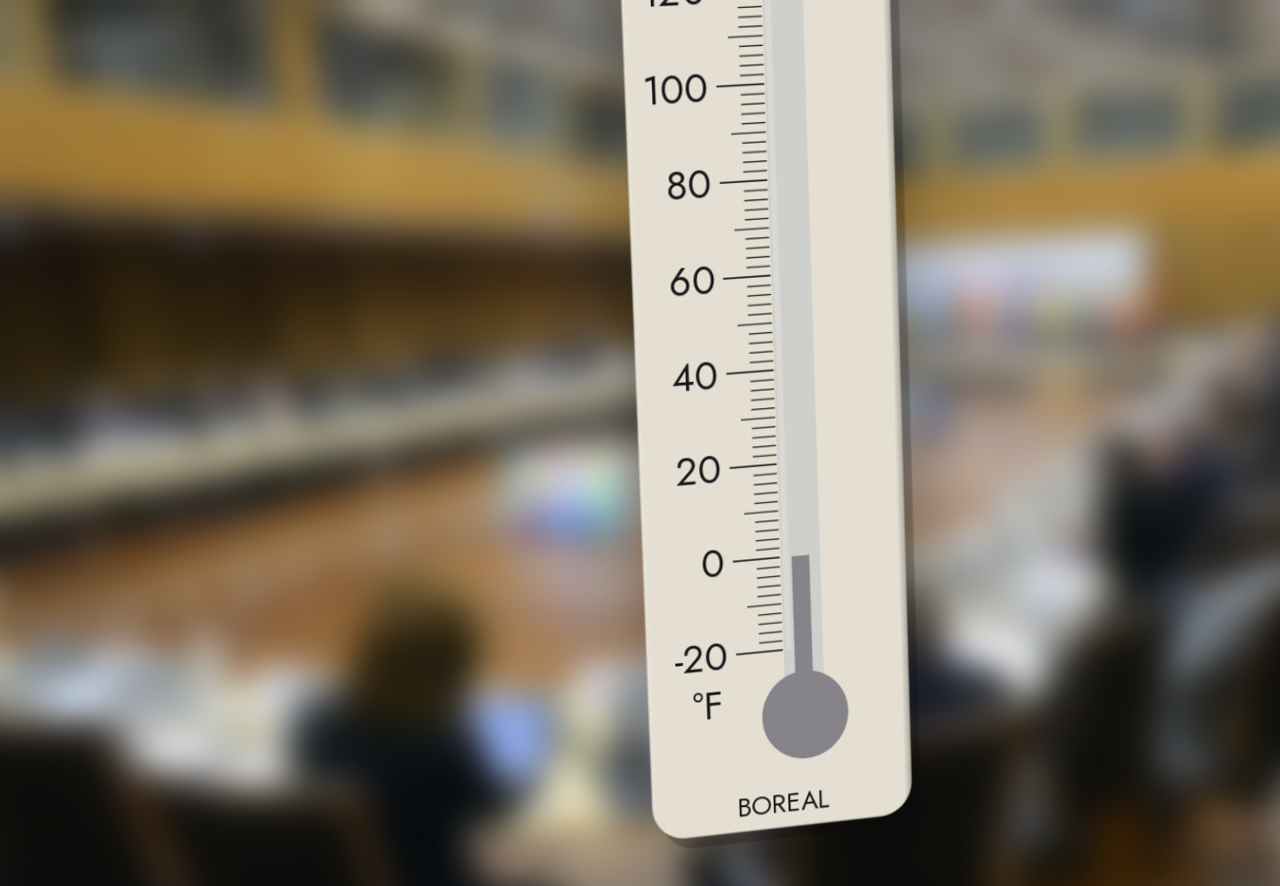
°F 0
